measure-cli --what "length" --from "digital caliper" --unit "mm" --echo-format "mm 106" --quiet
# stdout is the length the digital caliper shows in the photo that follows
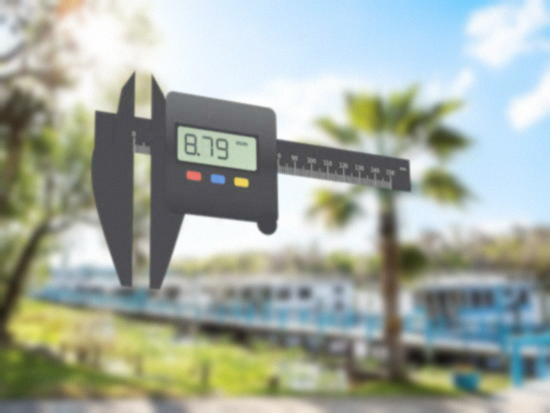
mm 8.79
